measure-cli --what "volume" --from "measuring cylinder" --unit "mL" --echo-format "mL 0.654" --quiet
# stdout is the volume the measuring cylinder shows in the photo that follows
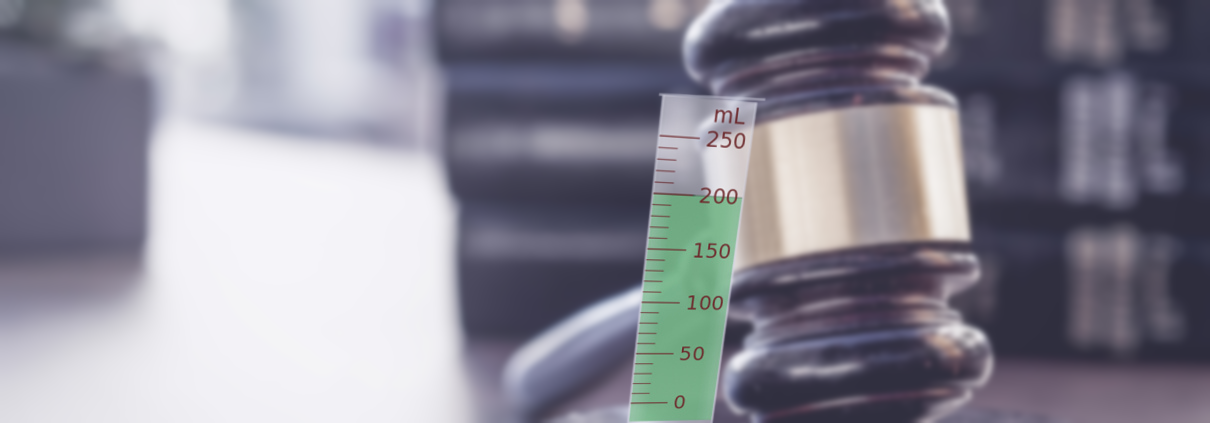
mL 200
